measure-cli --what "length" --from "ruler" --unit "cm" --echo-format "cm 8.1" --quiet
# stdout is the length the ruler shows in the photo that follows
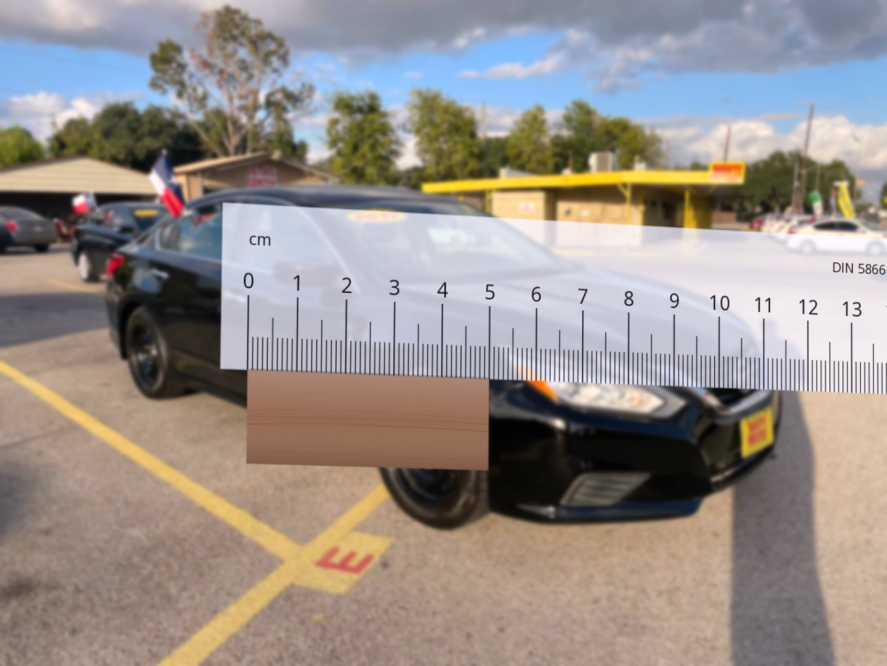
cm 5
